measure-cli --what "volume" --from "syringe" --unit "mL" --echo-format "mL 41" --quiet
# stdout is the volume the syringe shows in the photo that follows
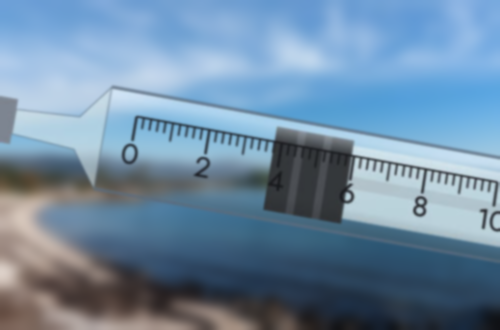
mL 3.8
